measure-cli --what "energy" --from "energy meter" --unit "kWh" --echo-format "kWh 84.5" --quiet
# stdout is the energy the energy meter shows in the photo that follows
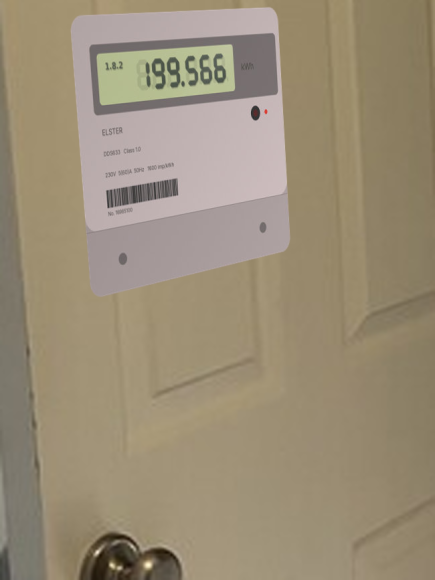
kWh 199.566
